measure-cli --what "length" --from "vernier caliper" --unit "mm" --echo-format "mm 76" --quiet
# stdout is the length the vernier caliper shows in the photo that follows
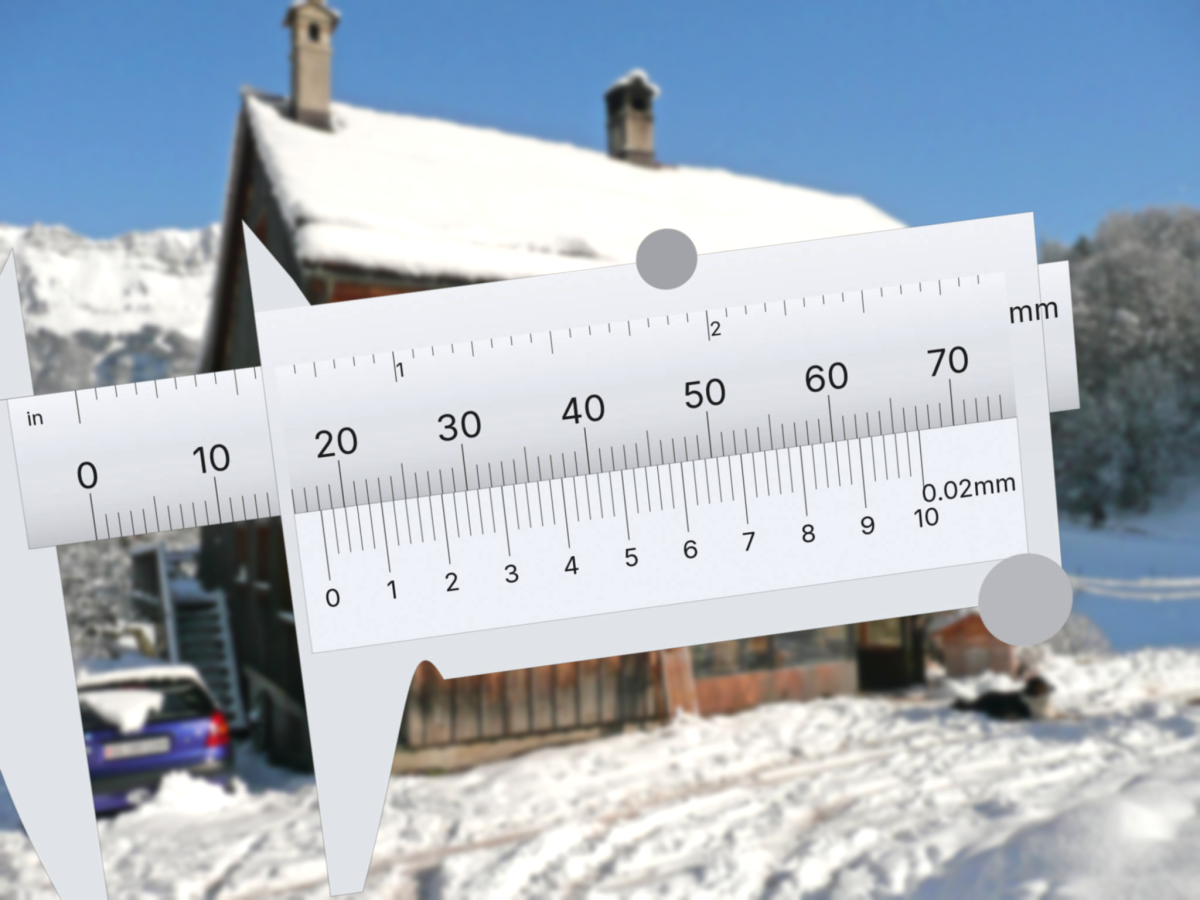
mm 18.1
